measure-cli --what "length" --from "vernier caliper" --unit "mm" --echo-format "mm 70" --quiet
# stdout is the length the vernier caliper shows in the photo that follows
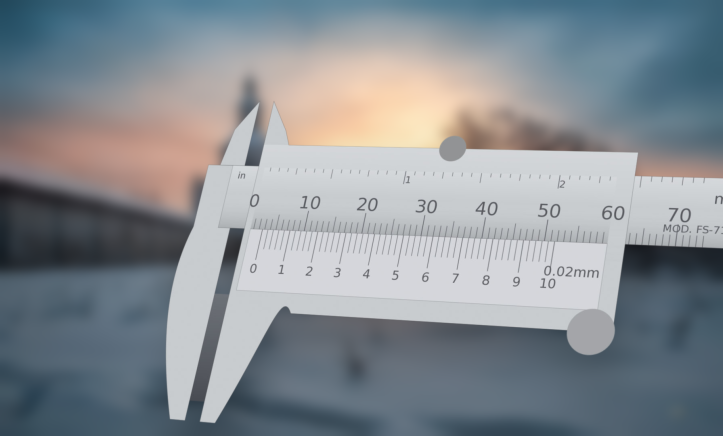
mm 2.6
